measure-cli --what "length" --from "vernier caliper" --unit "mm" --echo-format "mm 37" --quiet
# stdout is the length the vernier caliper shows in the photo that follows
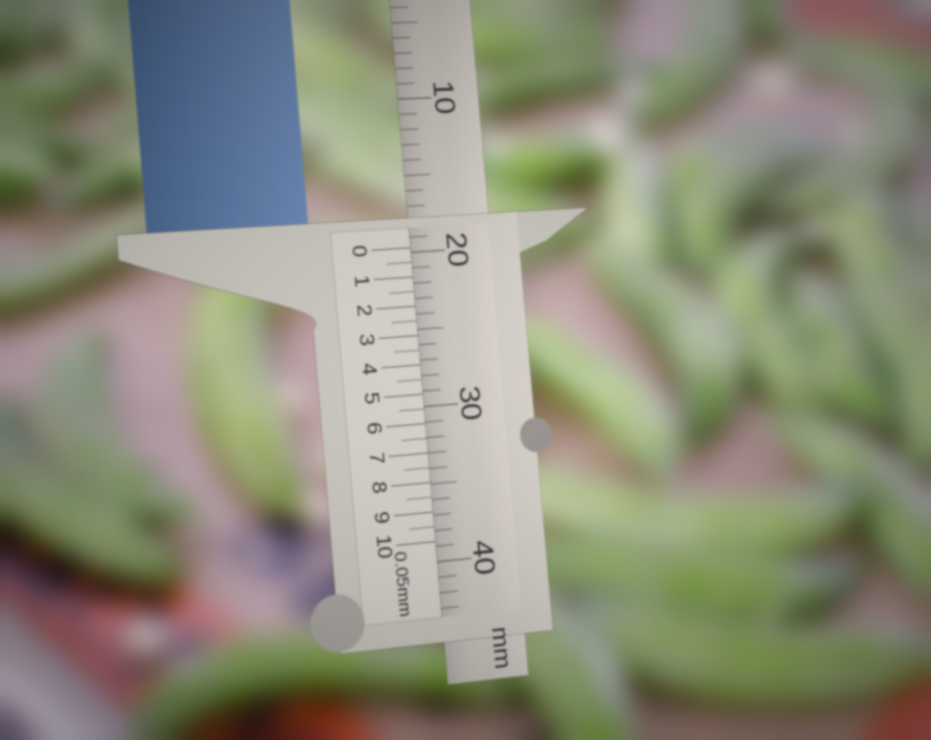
mm 19.7
